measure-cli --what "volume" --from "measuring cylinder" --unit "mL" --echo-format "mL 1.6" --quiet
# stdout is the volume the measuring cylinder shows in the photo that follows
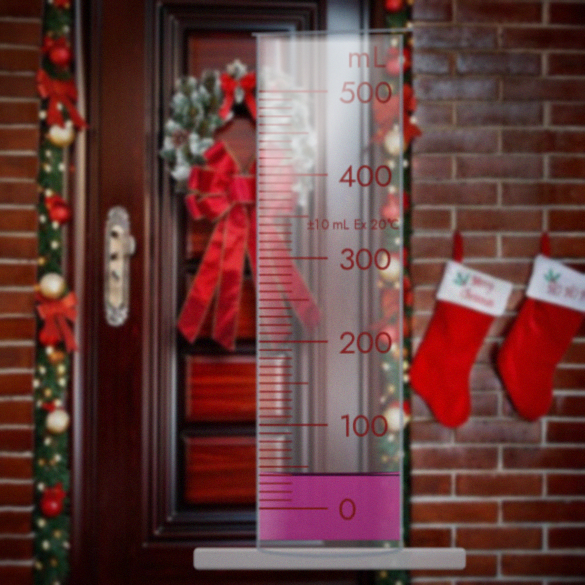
mL 40
